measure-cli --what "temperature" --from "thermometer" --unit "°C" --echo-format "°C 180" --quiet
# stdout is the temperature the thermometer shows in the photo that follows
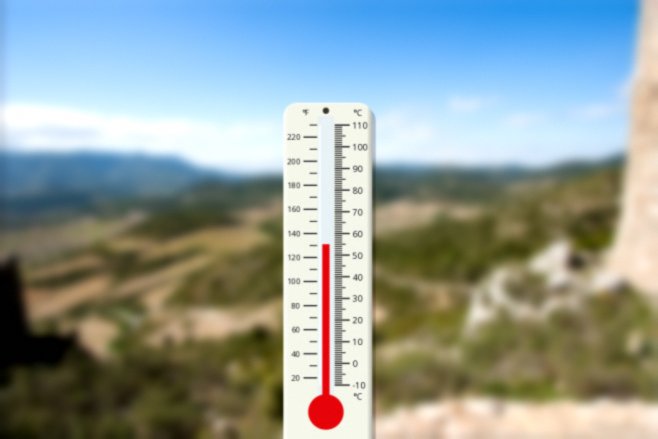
°C 55
